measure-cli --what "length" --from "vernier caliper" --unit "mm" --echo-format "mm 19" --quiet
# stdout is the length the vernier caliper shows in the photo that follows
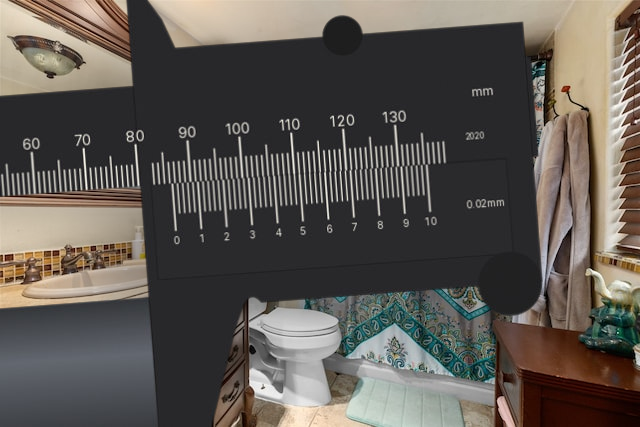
mm 86.5
